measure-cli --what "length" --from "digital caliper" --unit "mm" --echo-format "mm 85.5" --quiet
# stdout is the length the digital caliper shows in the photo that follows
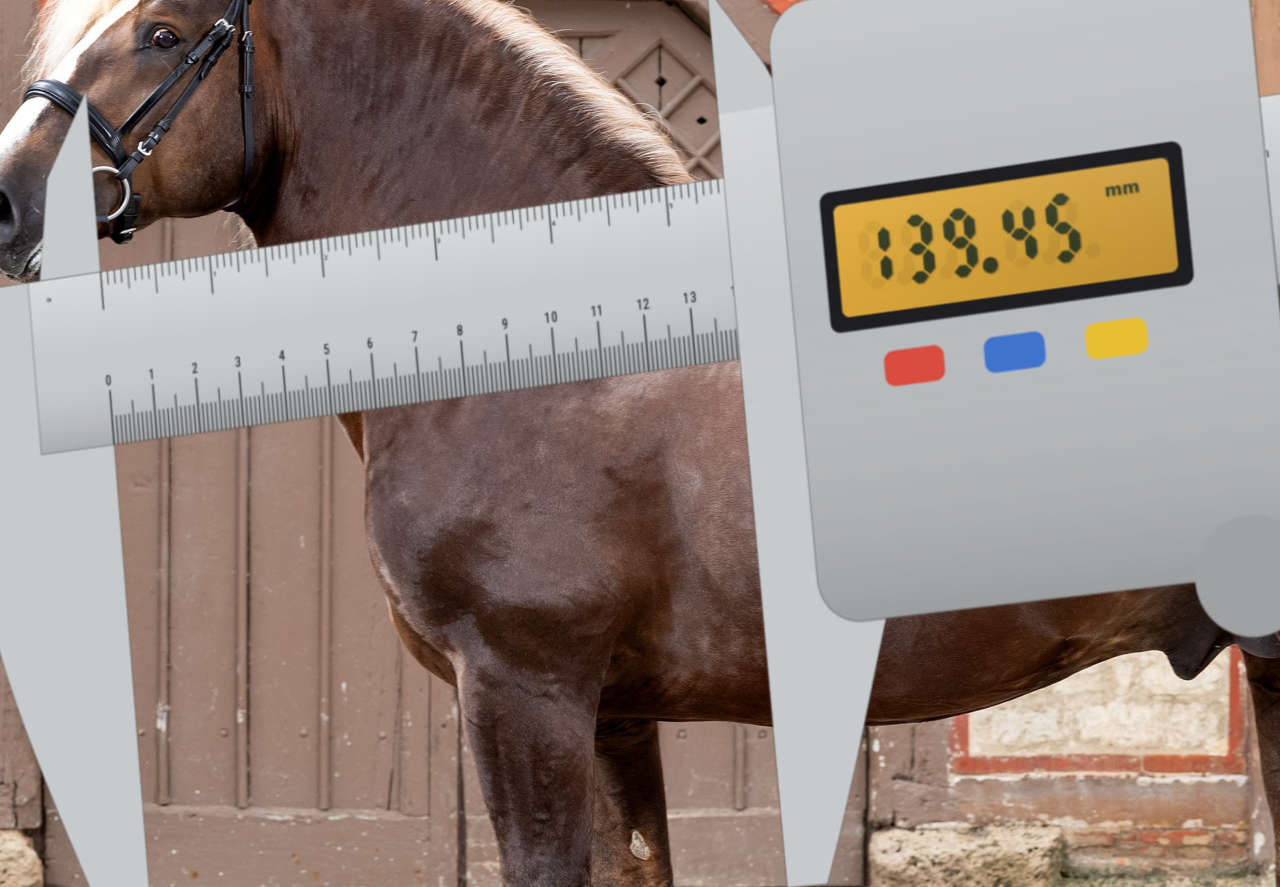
mm 139.45
